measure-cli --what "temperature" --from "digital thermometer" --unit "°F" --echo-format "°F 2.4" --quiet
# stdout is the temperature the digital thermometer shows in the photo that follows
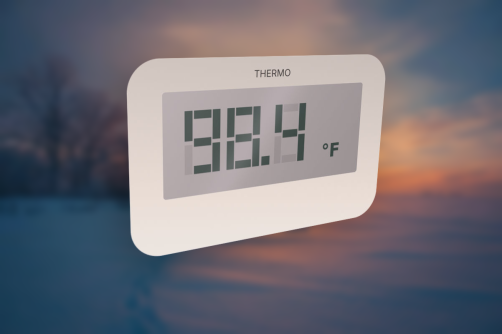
°F 98.4
